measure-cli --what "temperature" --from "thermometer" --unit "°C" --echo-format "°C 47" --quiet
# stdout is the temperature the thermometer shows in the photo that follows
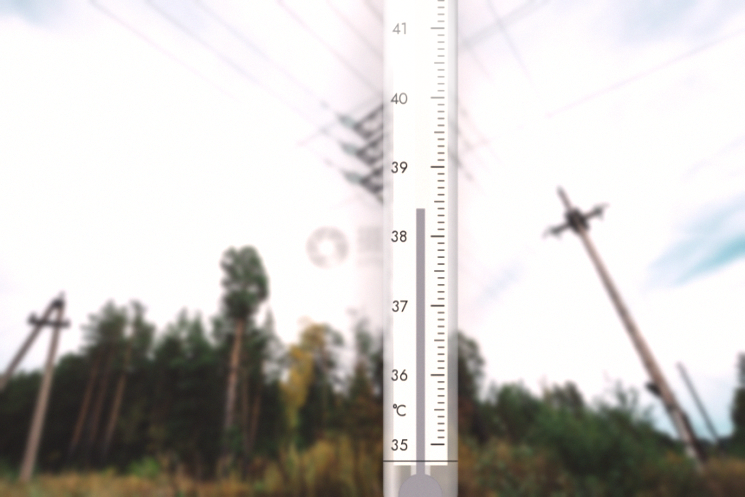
°C 38.4
